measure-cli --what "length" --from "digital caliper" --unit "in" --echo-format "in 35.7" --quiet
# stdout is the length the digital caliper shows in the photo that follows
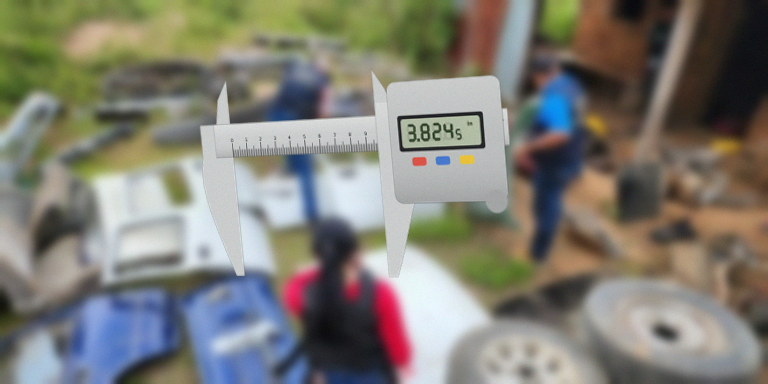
in 3.8245
